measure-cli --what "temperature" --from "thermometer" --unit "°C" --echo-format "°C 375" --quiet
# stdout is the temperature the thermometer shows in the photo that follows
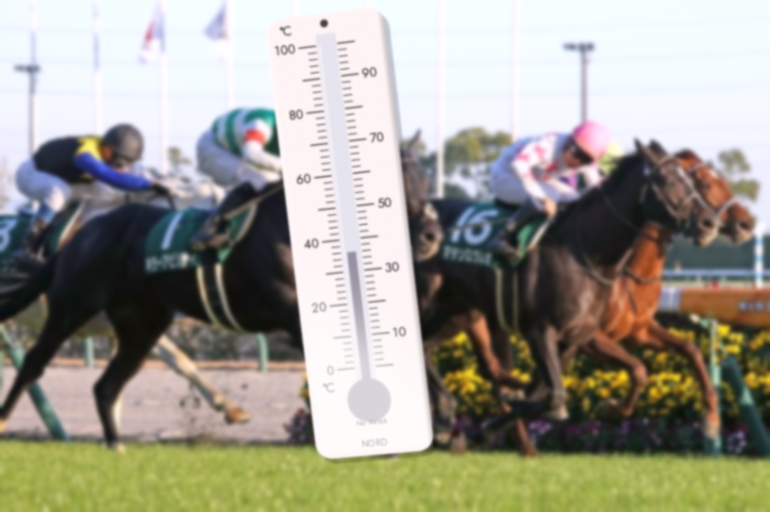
°C 36
